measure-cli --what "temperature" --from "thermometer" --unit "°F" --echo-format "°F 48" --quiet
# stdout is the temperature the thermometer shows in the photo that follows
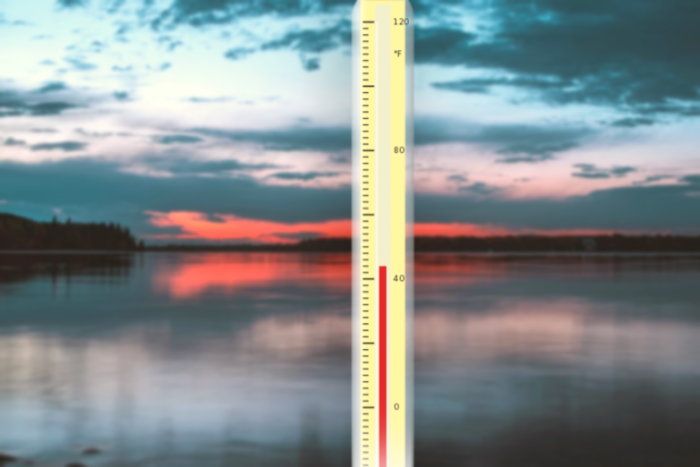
°F 44
